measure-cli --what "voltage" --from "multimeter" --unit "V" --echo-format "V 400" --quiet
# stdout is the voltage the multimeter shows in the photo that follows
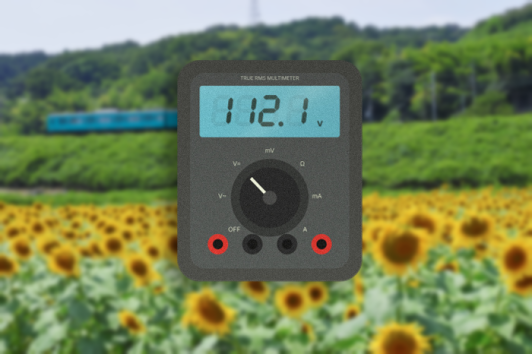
V 112.1
